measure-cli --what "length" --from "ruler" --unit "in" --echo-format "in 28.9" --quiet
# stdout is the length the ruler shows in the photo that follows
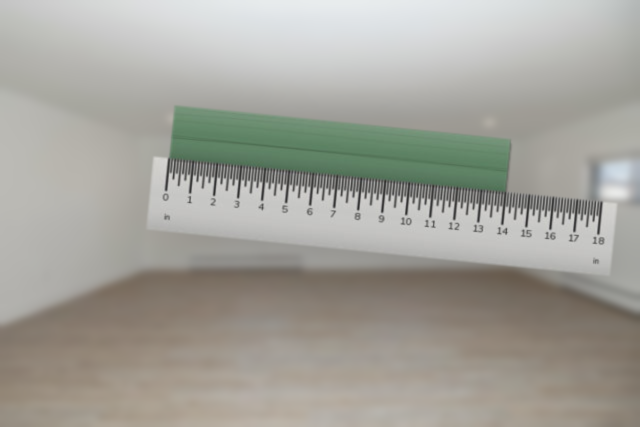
in 14
